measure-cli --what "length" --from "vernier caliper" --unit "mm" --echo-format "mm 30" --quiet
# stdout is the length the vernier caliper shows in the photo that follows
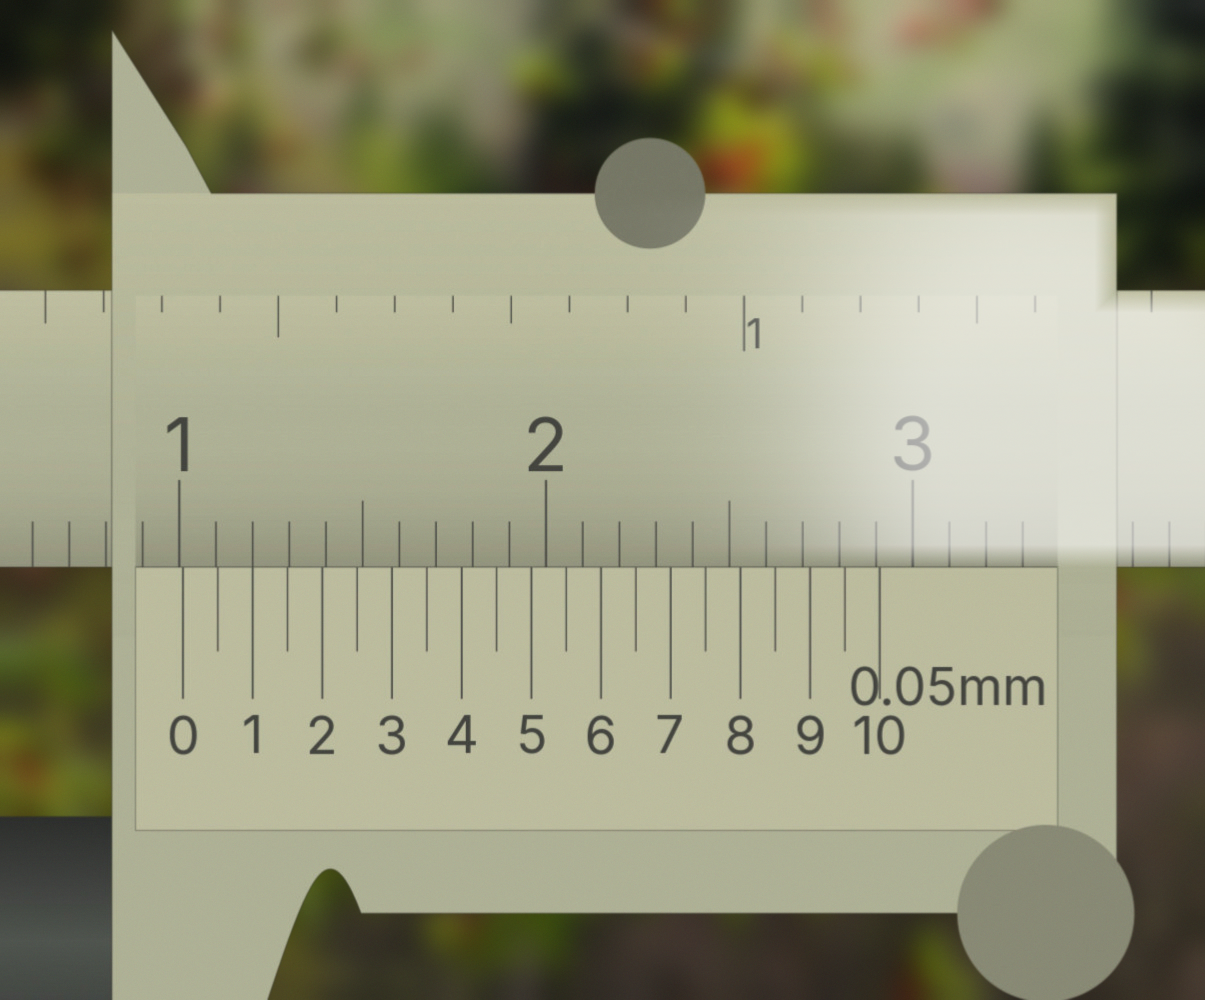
mm 10.10
